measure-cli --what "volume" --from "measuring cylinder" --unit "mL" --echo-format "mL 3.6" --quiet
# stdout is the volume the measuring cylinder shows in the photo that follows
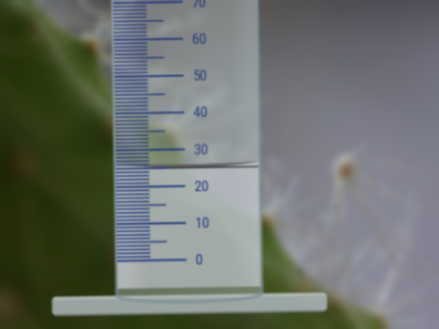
mL 25
